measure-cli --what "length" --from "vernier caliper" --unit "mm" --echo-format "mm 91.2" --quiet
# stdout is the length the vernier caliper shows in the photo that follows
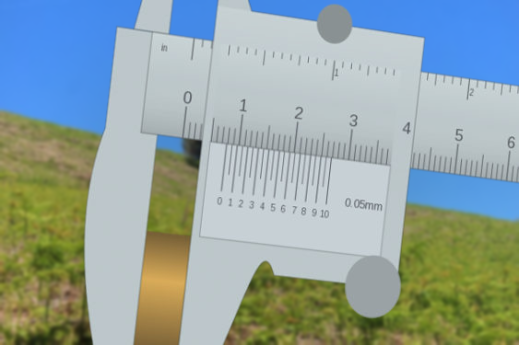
mm 7.8
